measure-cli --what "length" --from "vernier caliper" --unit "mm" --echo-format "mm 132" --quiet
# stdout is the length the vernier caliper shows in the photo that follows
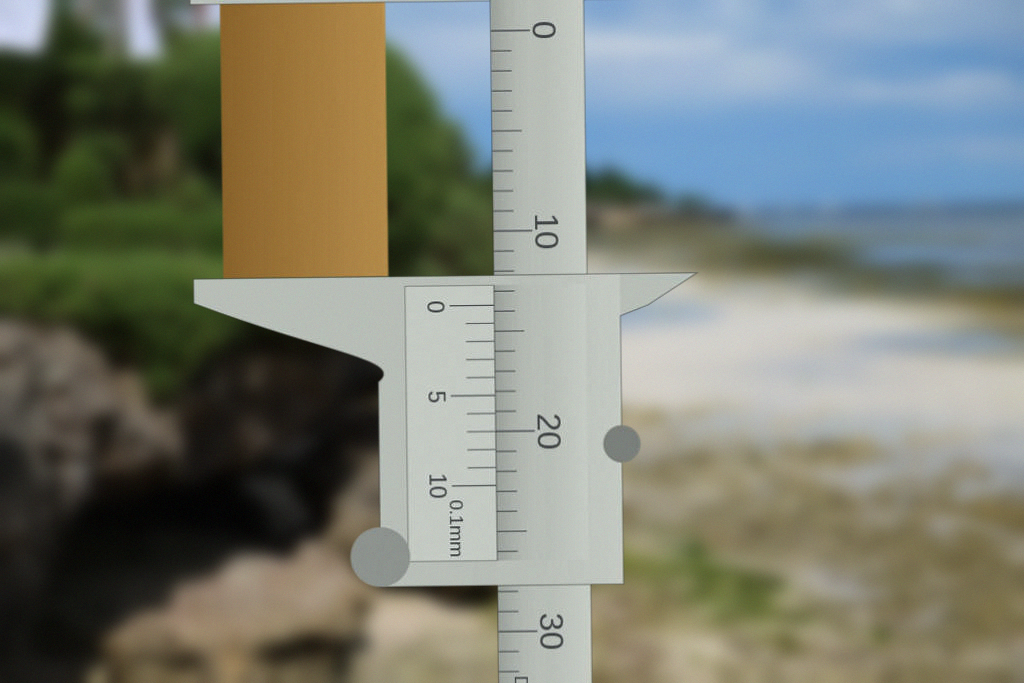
mm 13.7
